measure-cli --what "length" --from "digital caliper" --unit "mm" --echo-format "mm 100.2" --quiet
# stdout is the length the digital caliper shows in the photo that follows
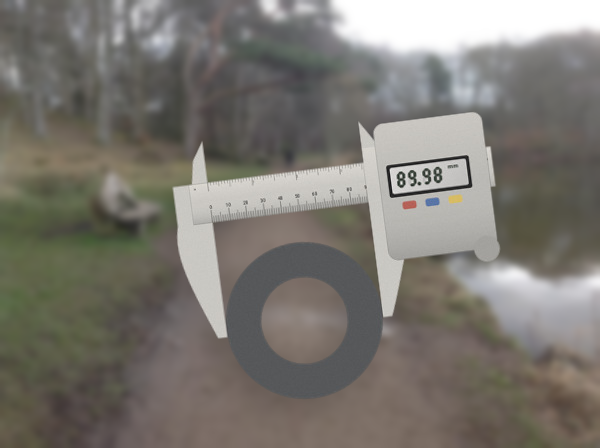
mm 89.98
